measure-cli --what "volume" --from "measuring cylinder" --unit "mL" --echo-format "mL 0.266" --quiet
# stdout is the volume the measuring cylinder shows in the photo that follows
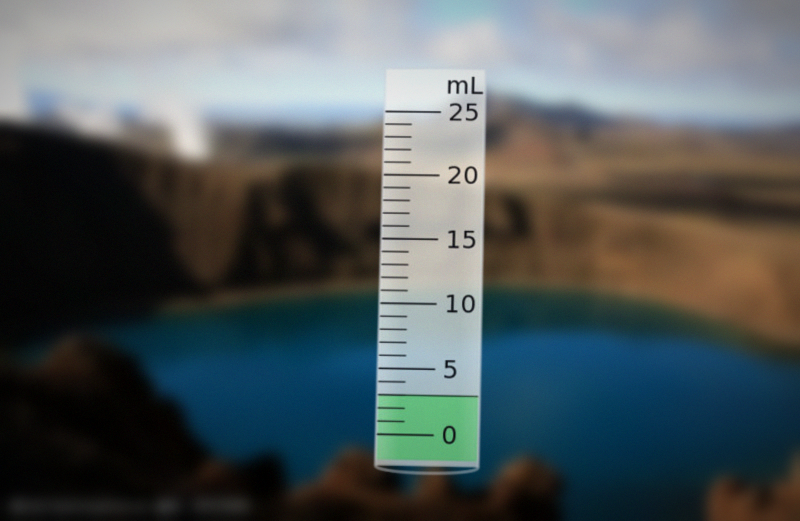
mL 3
